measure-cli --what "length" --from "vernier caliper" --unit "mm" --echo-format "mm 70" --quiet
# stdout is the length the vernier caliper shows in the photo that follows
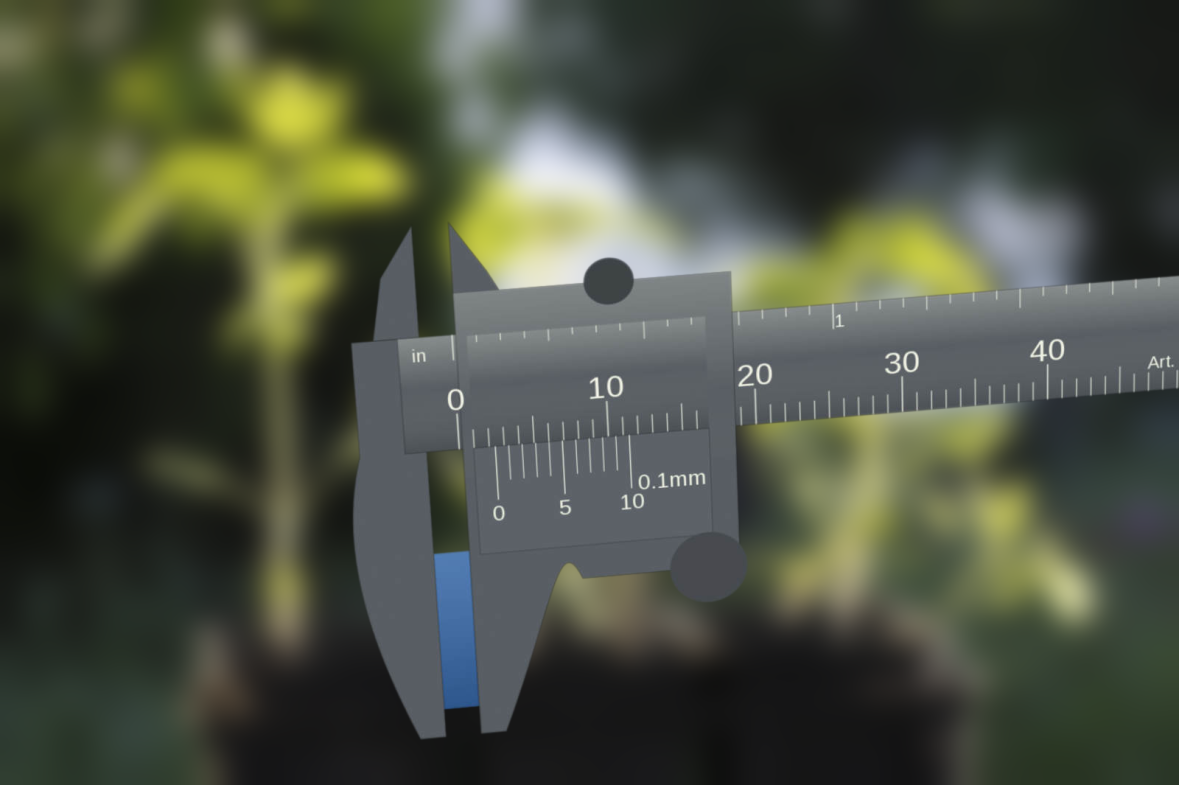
mm 2.4
